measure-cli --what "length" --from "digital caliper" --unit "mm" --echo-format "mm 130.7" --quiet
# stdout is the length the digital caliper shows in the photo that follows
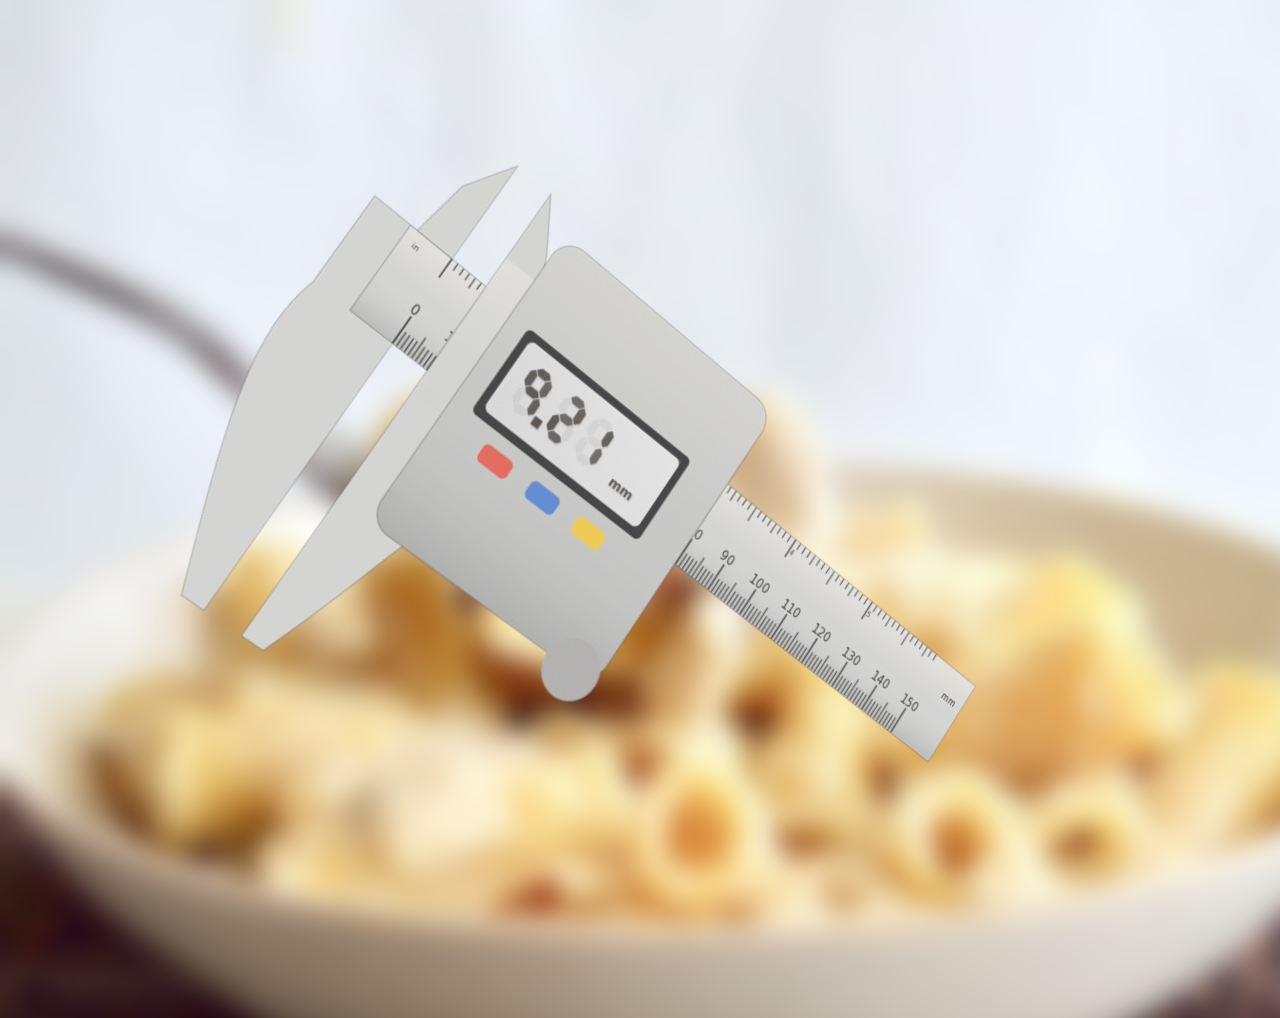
mm 9.21
